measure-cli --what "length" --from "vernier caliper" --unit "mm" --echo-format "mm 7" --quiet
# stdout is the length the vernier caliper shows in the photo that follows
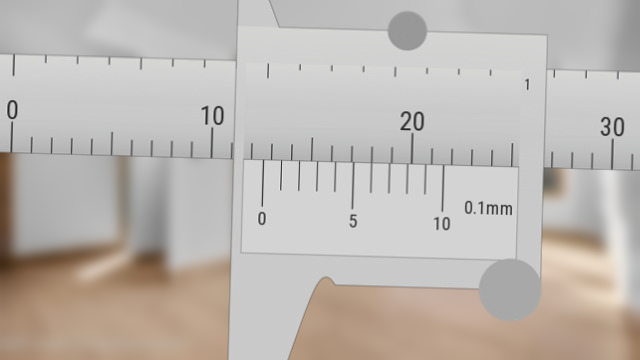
mm 12.6
